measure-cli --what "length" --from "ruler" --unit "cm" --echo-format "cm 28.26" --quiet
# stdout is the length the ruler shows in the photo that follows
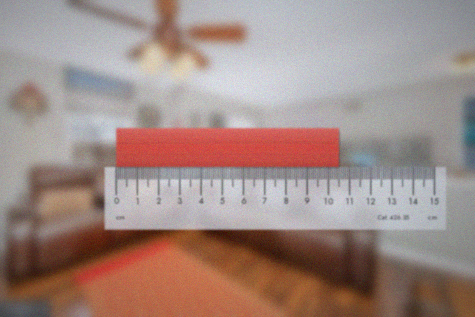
cm 10.5
